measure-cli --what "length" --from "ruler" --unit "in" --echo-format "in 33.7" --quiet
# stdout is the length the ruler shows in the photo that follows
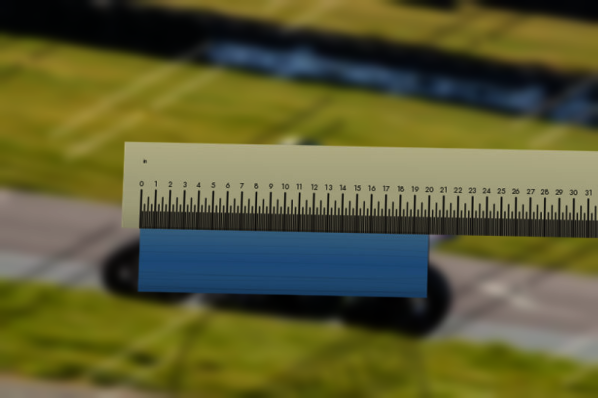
in 20
